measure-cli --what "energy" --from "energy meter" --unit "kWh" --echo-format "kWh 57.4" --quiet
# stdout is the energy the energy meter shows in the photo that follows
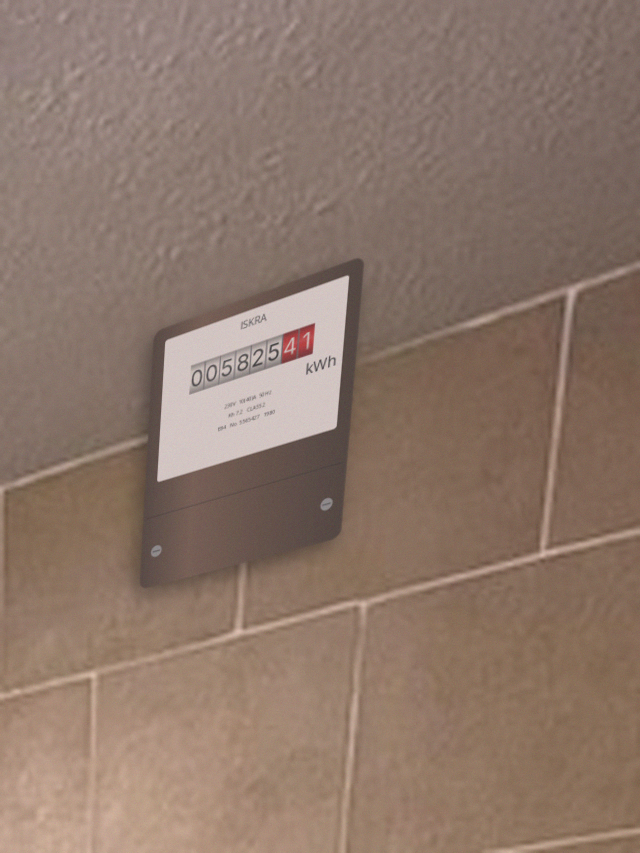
kWh 5825.41
